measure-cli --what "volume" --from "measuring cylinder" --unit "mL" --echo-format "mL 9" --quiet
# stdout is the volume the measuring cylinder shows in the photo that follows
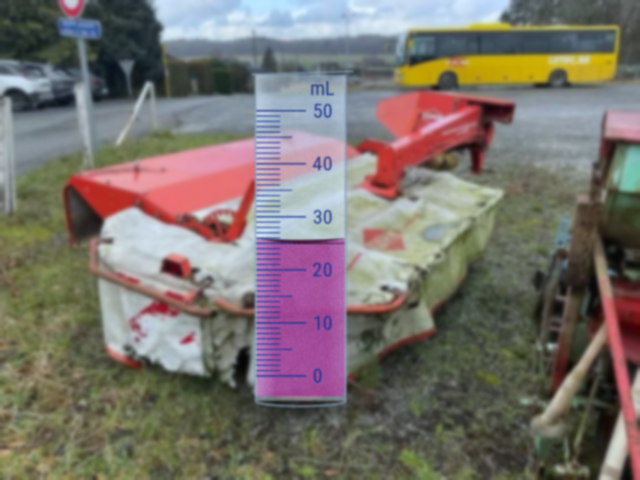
mL 25
